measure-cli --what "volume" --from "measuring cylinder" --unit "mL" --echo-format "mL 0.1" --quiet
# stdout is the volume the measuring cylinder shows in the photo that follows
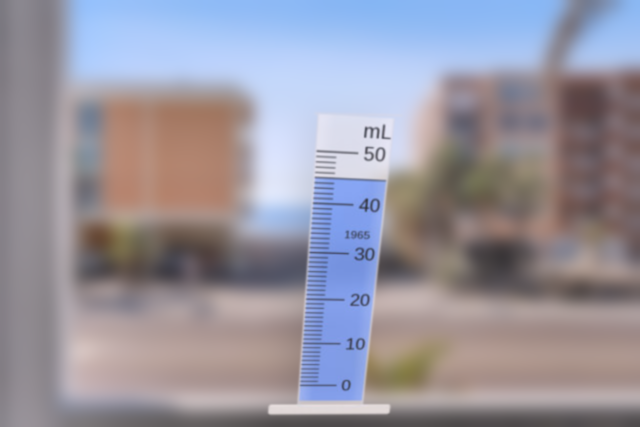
mL 45
